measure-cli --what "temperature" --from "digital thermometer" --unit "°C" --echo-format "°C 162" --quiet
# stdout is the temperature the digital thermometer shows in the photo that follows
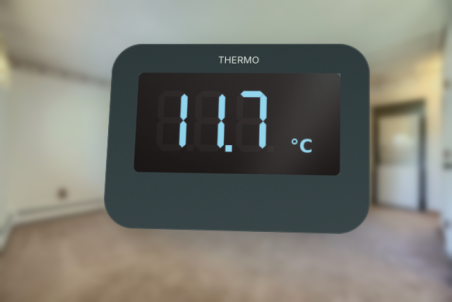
°C 11.7
